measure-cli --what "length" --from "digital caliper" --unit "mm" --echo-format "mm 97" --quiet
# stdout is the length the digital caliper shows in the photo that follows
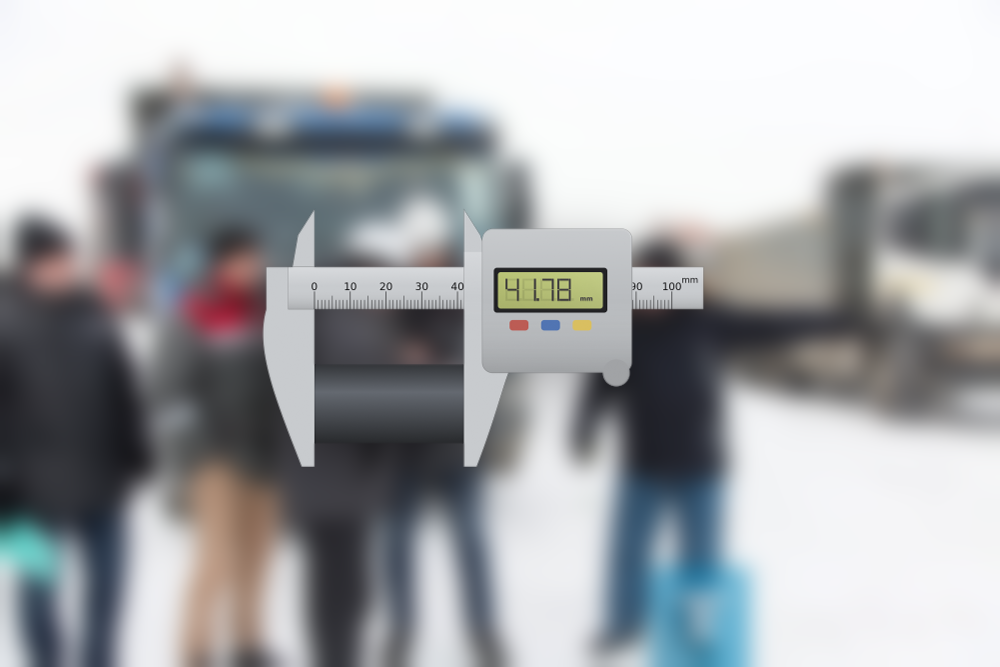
mm 41.78
